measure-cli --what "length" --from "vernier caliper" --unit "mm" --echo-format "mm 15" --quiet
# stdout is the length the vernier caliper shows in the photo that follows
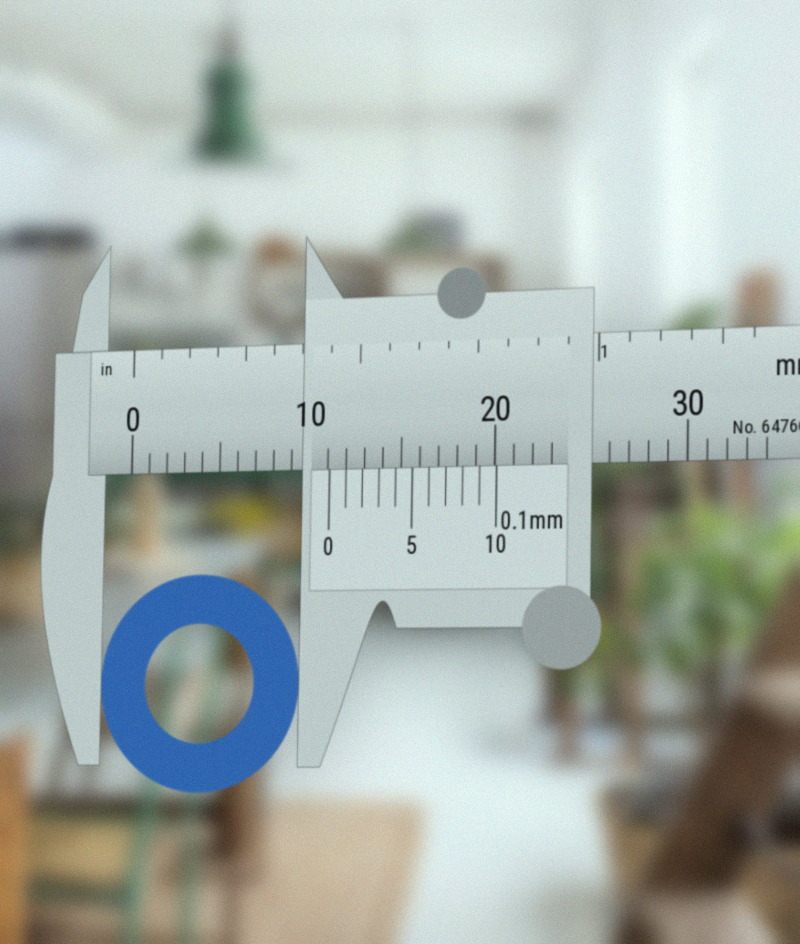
mm 11.1
